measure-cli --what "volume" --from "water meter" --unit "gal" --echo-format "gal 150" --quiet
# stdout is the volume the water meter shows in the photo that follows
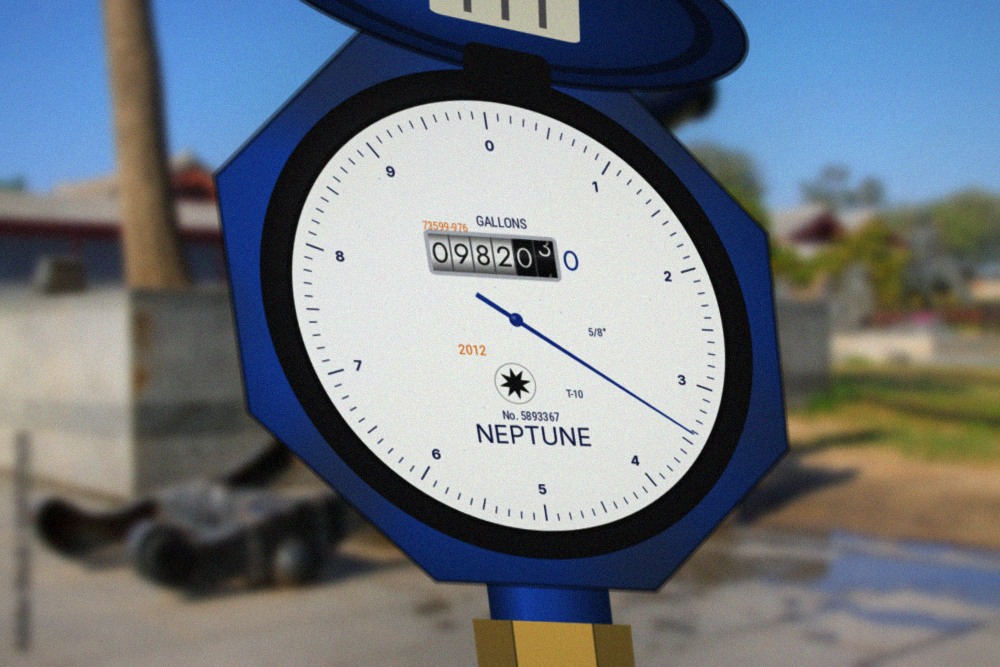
gal 982033.4
